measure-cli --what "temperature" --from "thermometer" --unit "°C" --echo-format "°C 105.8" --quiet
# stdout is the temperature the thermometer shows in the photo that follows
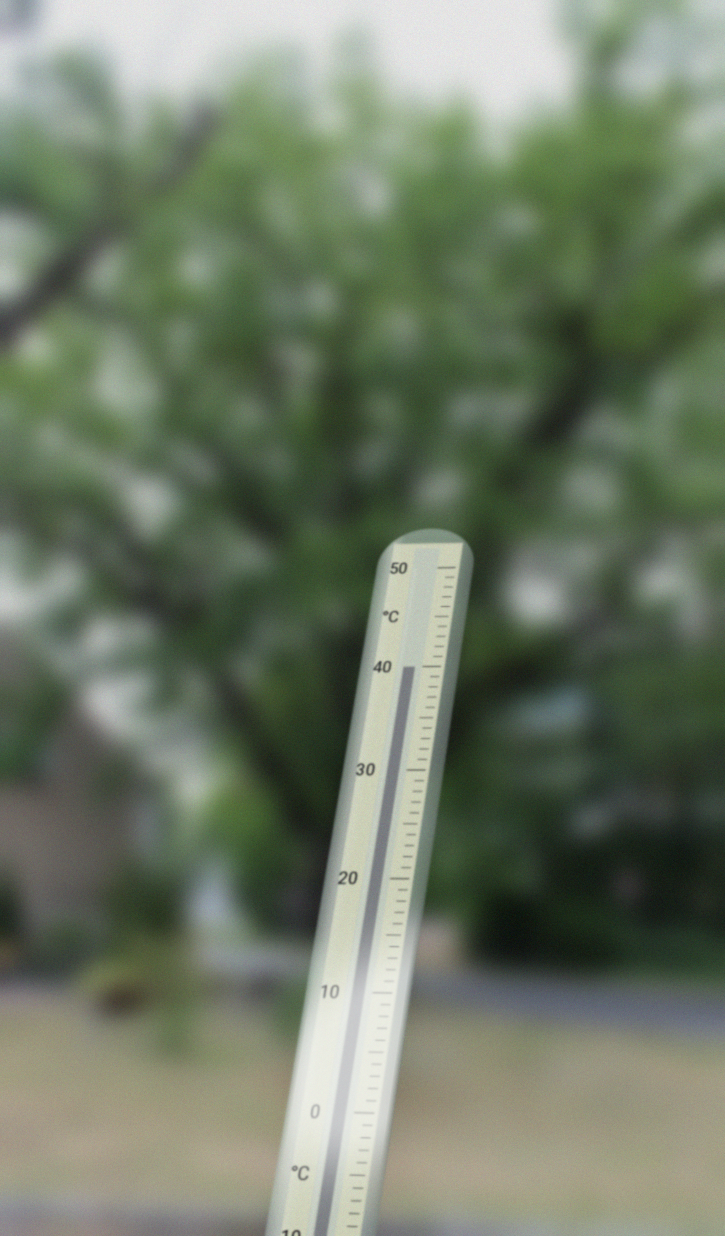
°C 40
